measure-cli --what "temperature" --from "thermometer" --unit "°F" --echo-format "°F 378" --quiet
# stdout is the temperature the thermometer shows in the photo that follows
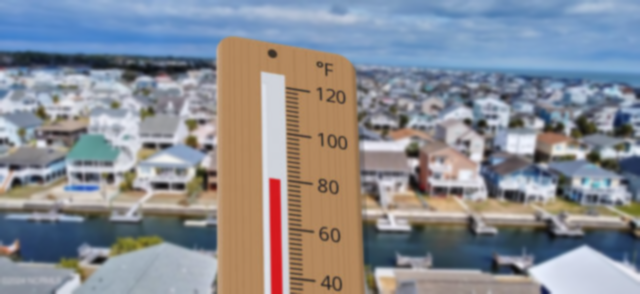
°F 80
